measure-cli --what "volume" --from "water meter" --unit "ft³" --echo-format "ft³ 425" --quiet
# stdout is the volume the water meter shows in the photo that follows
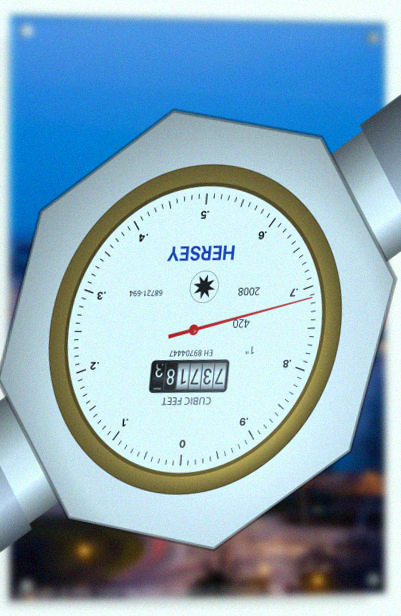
ft³ 737182.71
